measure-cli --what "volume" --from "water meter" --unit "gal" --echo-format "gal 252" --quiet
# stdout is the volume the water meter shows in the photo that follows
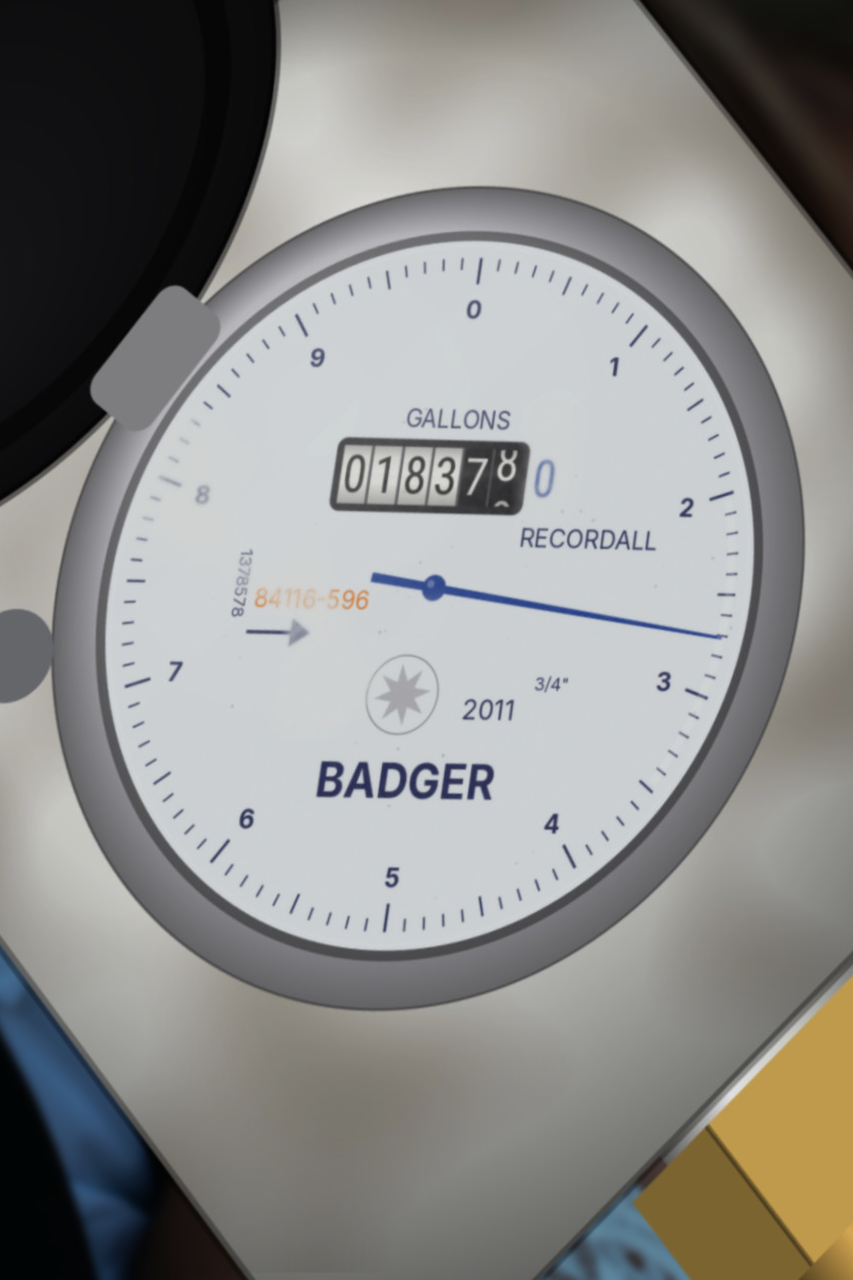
gal 183782.7
